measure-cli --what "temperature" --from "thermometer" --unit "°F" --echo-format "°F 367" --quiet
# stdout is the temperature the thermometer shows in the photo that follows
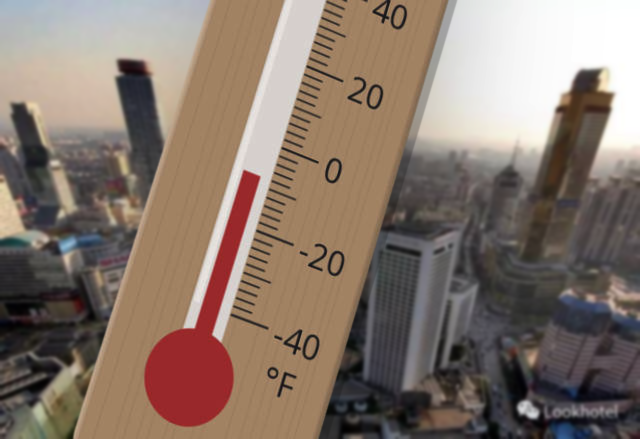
°F -8
